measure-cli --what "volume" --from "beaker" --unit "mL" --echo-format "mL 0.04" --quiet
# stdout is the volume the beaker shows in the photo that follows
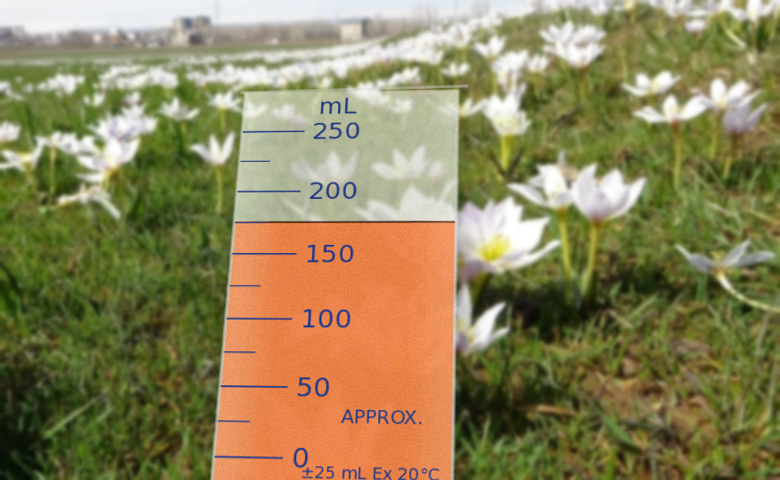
mL 175
